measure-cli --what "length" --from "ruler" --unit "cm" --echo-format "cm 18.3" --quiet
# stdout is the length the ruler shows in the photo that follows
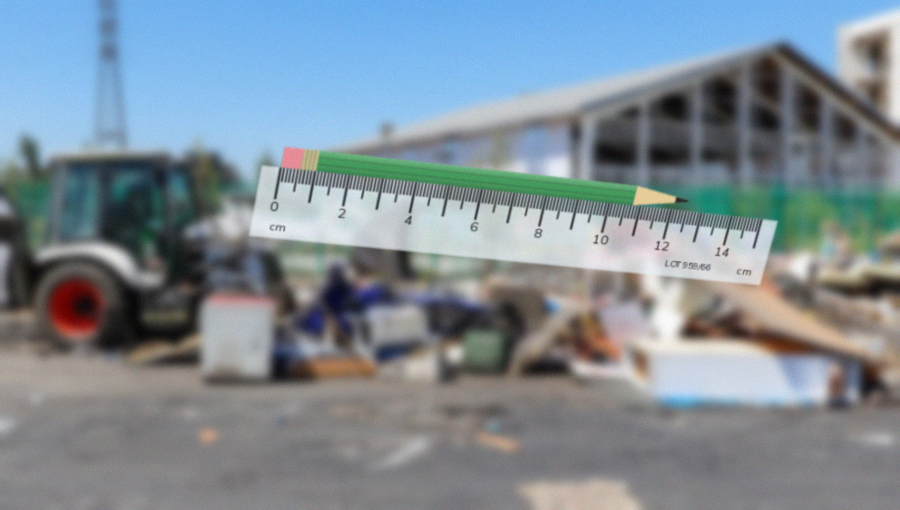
cm 12.5
